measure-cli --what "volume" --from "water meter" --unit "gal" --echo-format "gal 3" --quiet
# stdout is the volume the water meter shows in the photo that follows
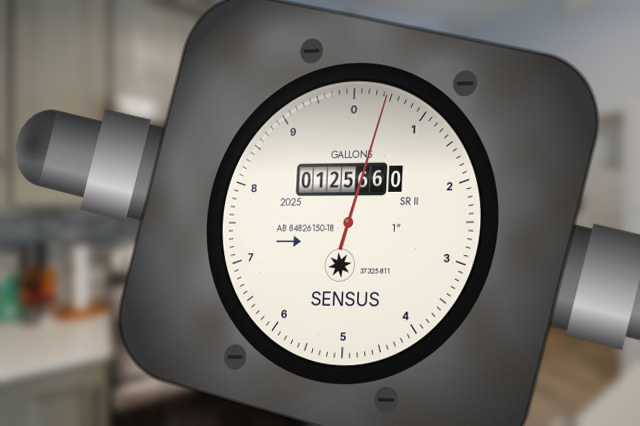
gal 125660.4
